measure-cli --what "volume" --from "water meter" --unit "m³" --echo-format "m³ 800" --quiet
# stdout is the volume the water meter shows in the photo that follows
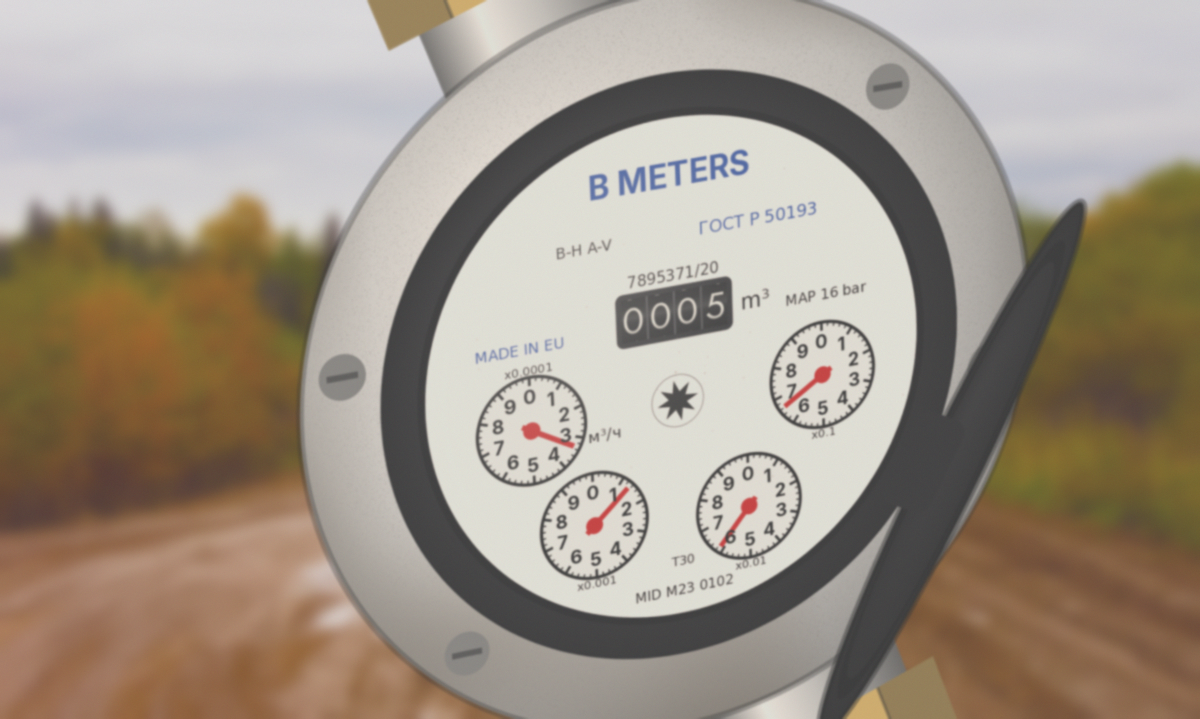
m³ 5.6613
